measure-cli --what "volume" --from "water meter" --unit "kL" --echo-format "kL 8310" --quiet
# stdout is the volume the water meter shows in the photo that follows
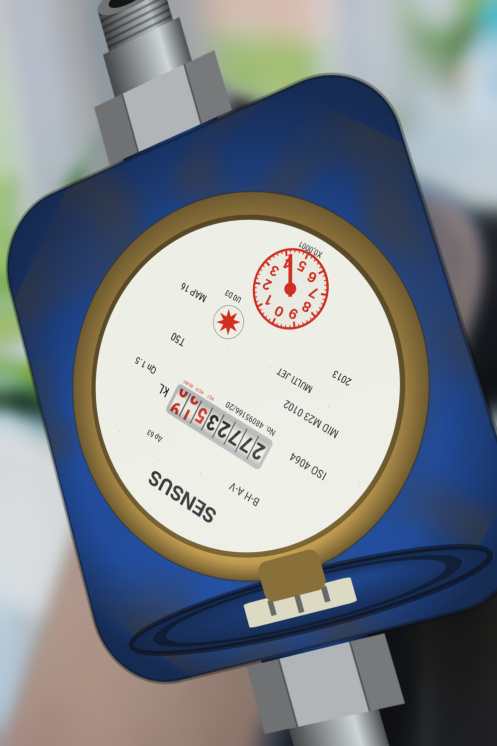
kL 27723.5194
